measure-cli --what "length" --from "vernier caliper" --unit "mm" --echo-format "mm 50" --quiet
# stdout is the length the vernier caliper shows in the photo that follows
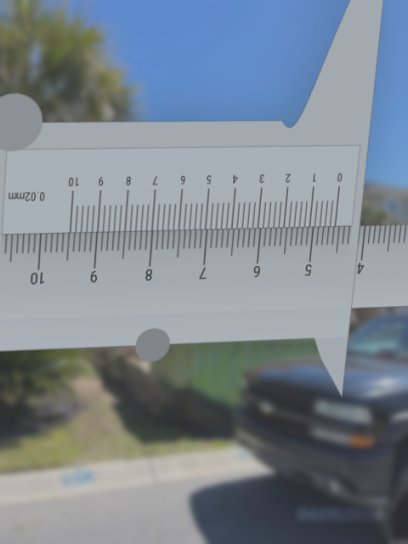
mm 45.8
